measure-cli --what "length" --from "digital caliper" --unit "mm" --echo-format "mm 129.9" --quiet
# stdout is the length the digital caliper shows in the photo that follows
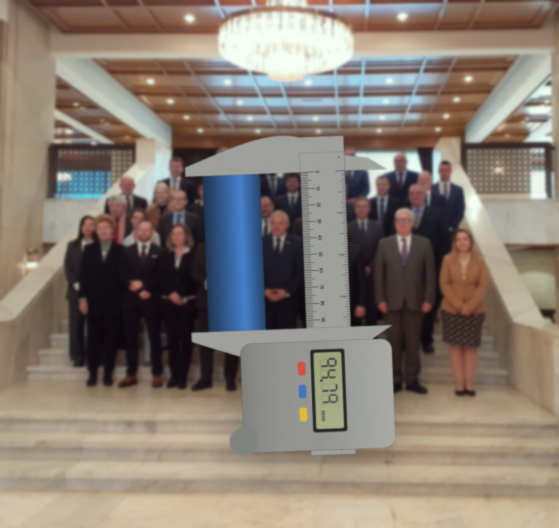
mm 94.79
